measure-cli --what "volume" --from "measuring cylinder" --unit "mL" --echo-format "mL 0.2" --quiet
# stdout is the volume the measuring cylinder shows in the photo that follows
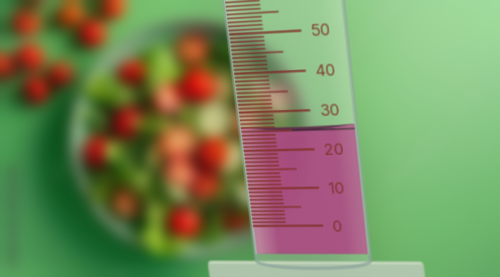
mL 25
